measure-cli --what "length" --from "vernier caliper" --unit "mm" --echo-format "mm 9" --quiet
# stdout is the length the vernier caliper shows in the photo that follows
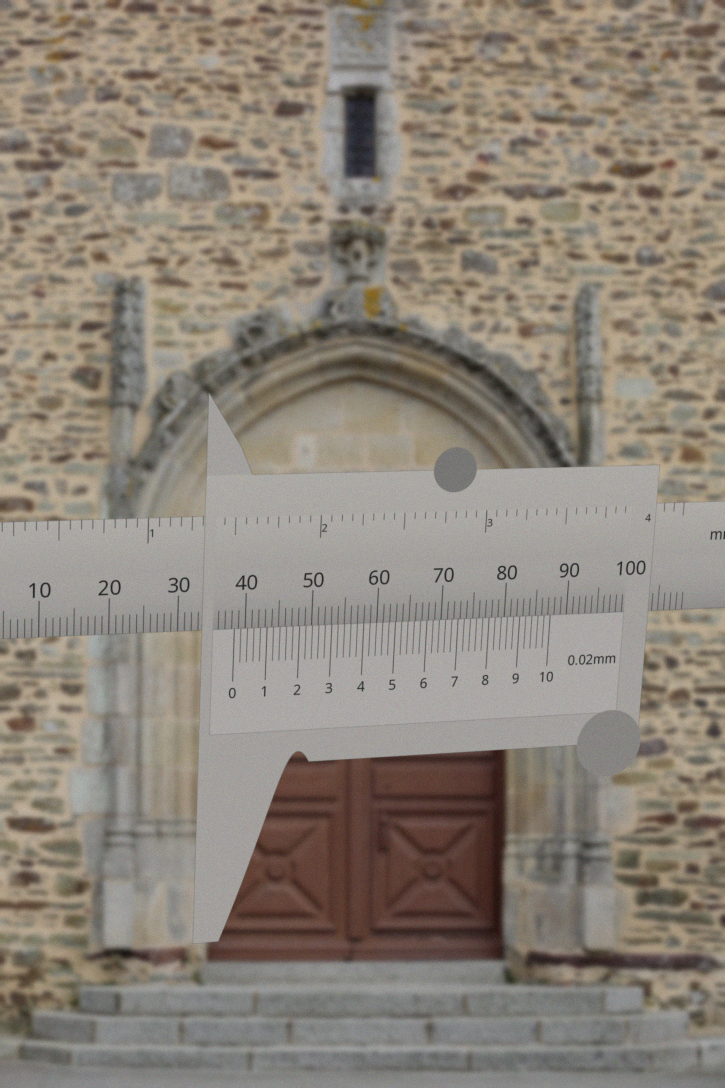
mm 38.4
